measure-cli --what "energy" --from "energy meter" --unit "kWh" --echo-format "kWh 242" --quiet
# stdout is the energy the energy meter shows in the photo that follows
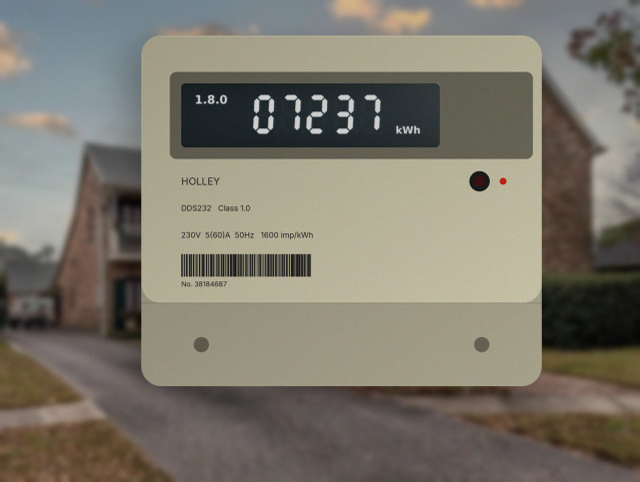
kWh 7237
